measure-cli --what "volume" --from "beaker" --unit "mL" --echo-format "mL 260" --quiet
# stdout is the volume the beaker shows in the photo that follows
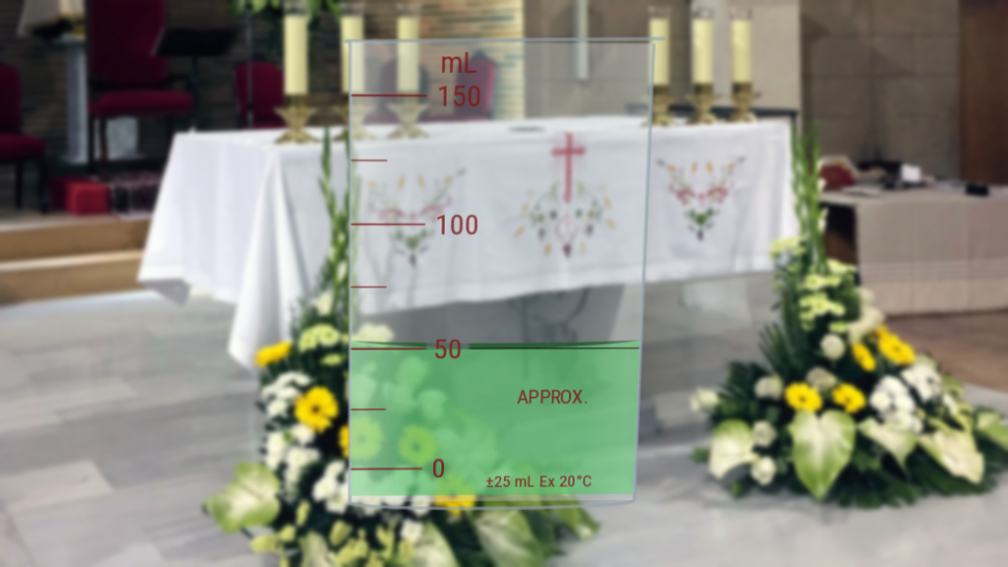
mL 50
